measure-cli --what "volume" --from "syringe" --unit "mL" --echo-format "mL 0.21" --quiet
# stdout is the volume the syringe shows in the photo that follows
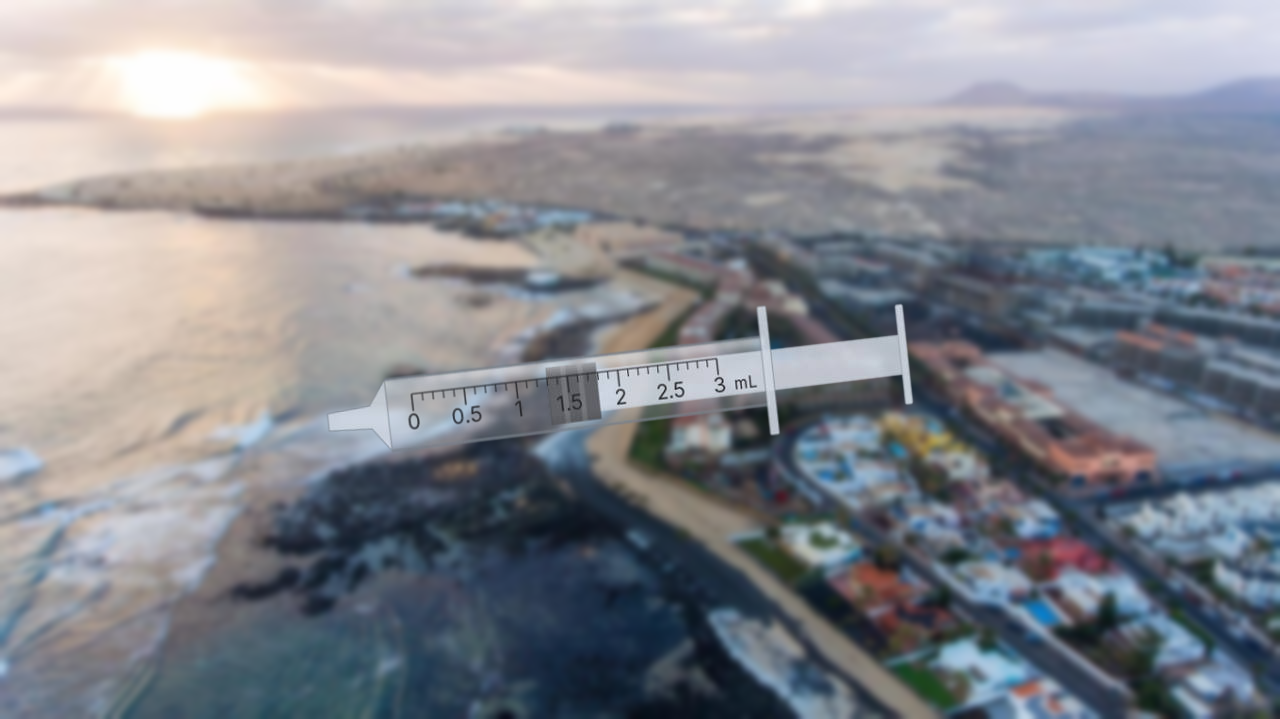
mL 1.3
